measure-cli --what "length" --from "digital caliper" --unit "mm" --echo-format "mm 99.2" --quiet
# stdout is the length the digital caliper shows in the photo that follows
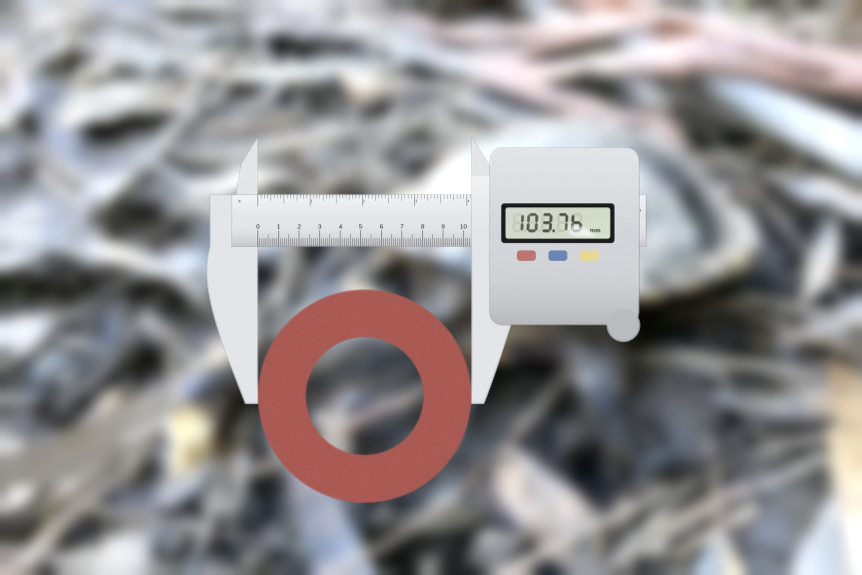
mm 103.76
